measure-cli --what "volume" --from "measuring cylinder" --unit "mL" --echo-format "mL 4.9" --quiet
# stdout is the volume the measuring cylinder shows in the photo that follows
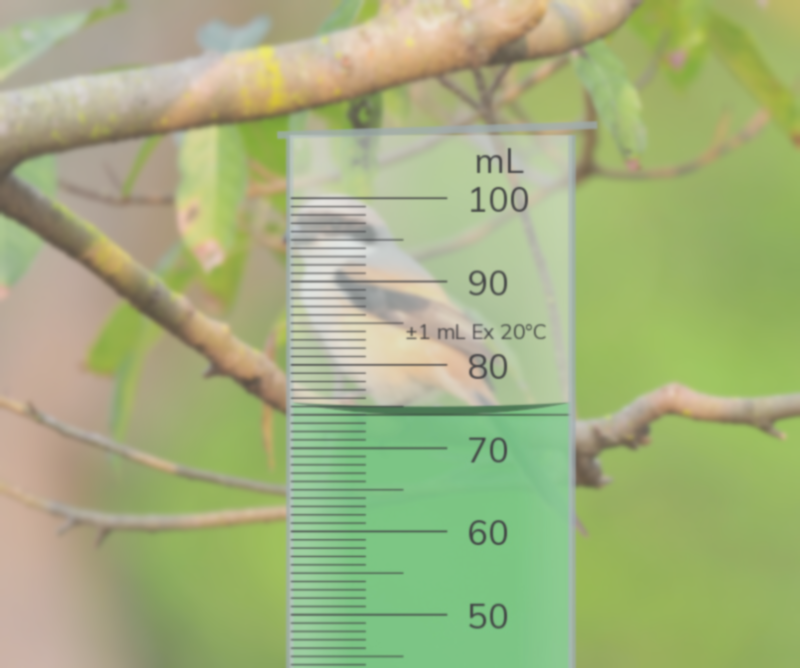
mL 74
